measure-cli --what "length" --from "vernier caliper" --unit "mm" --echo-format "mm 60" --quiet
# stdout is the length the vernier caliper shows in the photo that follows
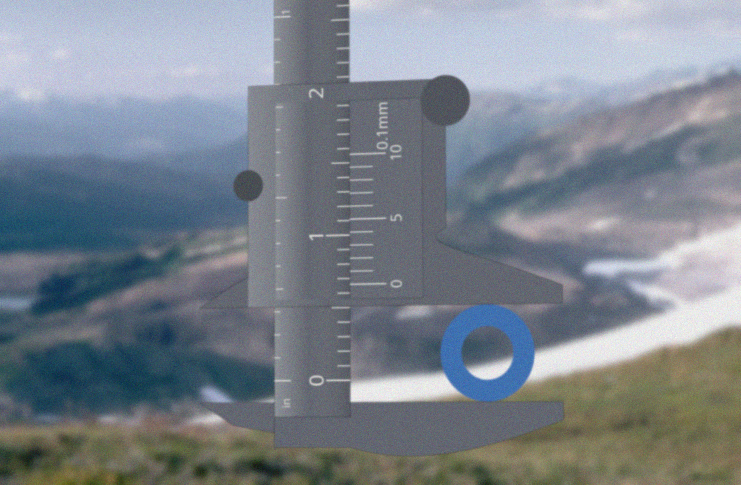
mm 6.6
